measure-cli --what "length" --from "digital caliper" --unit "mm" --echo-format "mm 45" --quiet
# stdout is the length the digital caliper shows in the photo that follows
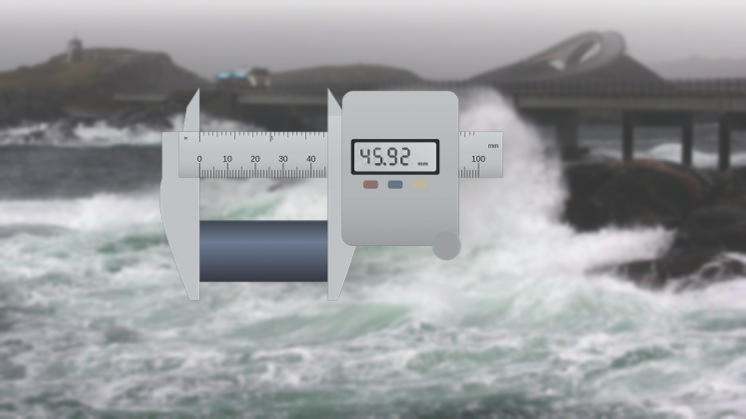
mm 45.92
